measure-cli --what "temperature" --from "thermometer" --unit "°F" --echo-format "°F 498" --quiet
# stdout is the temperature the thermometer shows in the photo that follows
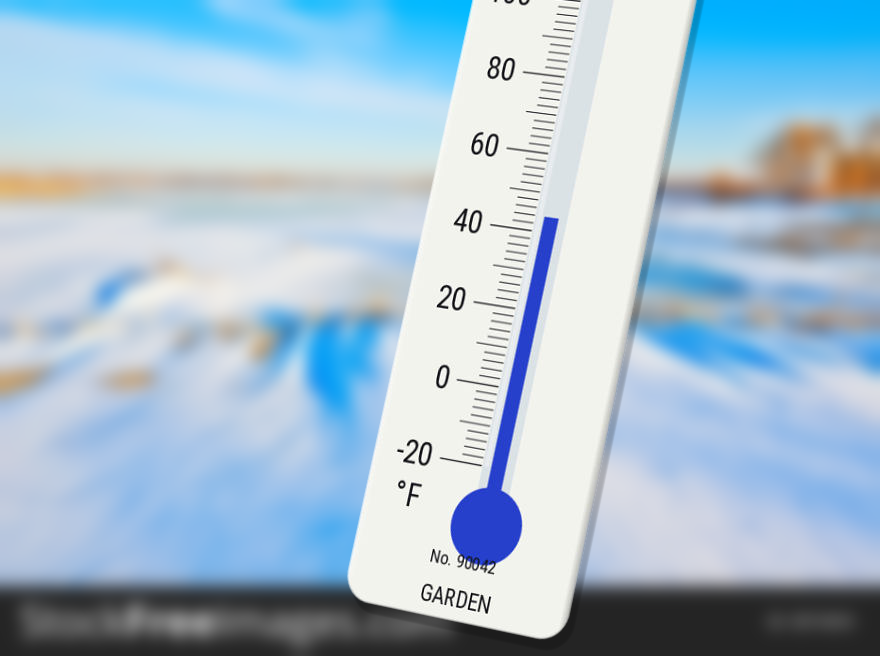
°F 44
